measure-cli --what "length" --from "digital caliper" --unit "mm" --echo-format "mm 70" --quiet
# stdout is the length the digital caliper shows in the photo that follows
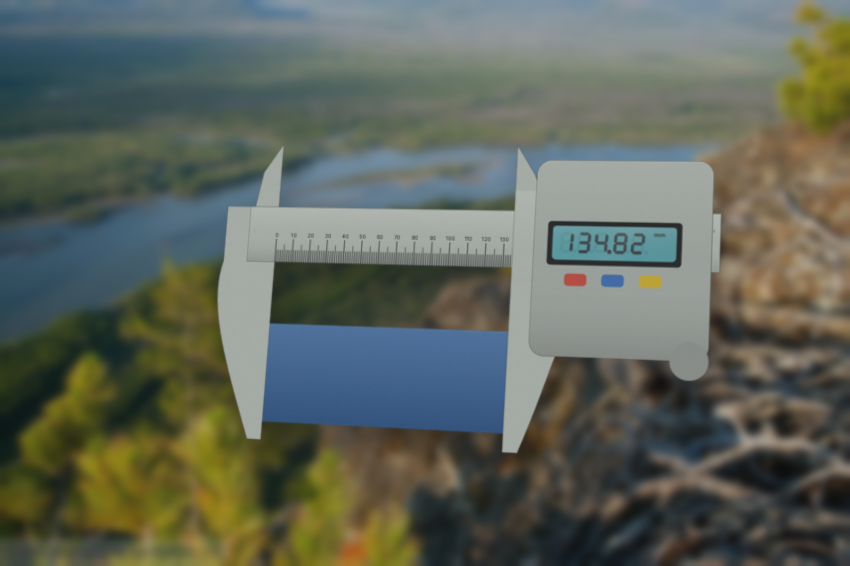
mm 134.82
